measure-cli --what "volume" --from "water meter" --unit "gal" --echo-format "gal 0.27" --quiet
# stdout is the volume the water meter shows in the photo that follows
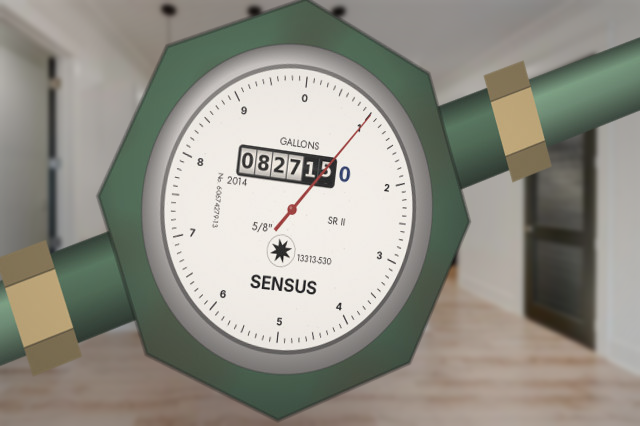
gal 827151.0
